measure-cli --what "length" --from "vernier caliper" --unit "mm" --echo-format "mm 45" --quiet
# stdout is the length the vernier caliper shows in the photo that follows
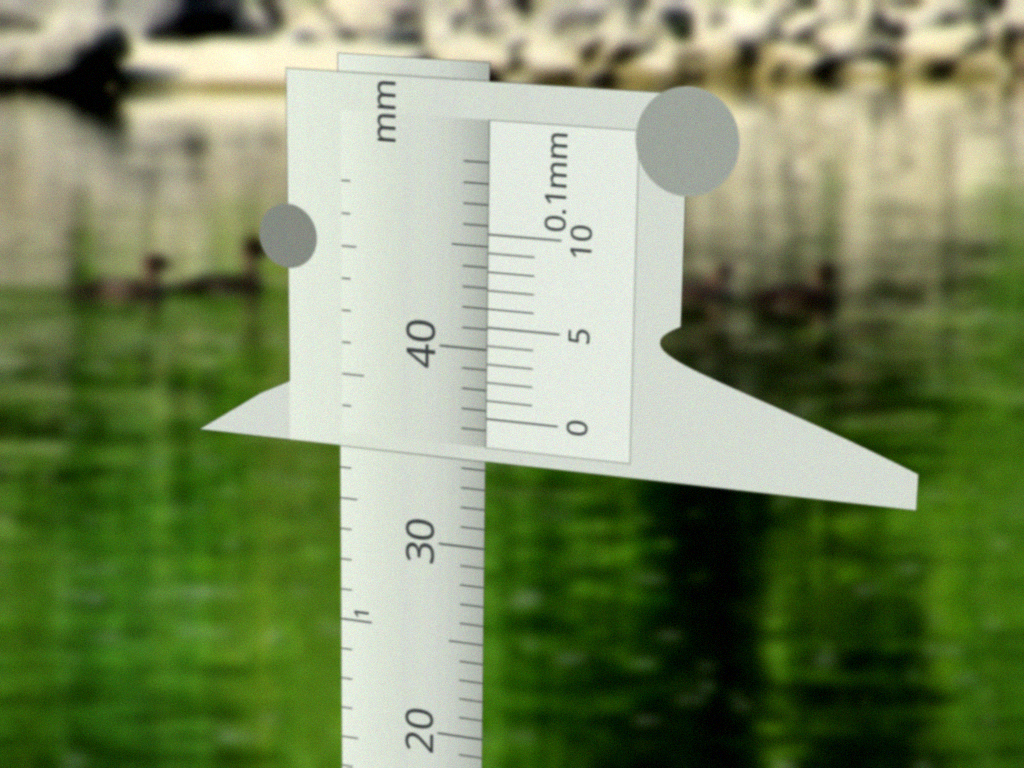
mm 36.6
